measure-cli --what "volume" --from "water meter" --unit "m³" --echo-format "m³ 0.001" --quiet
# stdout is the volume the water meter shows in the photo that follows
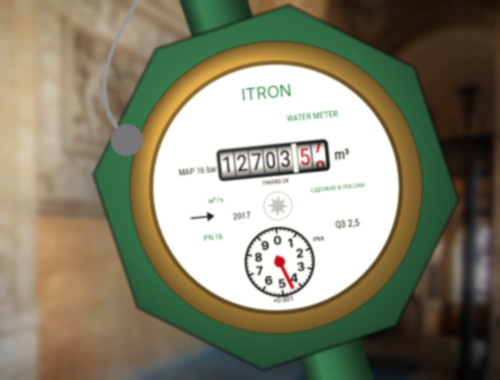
m³ 12703.574
